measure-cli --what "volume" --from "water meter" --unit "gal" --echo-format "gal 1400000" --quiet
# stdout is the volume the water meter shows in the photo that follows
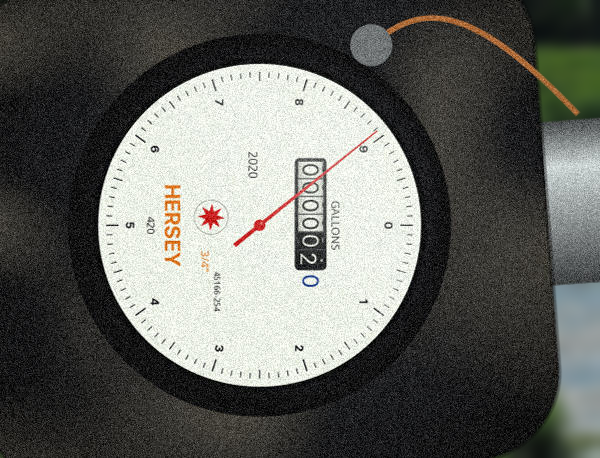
gal 18.9
